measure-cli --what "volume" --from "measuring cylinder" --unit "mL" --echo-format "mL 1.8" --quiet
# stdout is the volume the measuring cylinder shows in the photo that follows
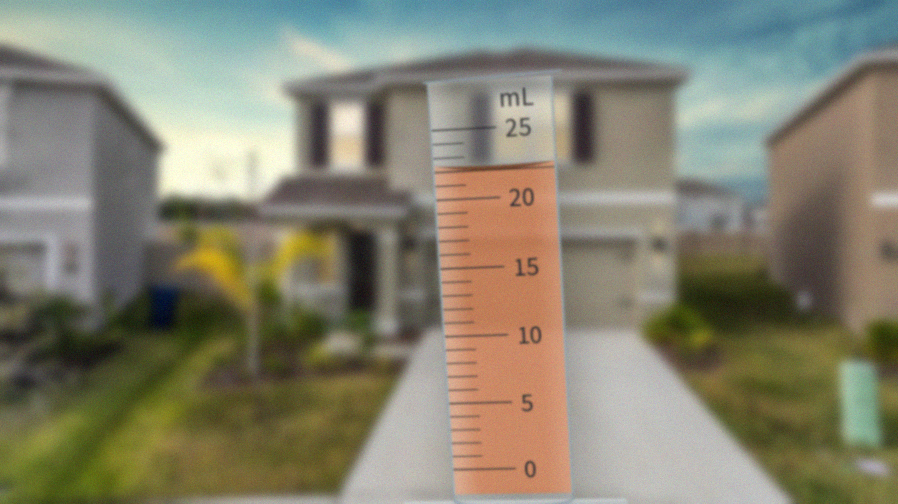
mL 22
